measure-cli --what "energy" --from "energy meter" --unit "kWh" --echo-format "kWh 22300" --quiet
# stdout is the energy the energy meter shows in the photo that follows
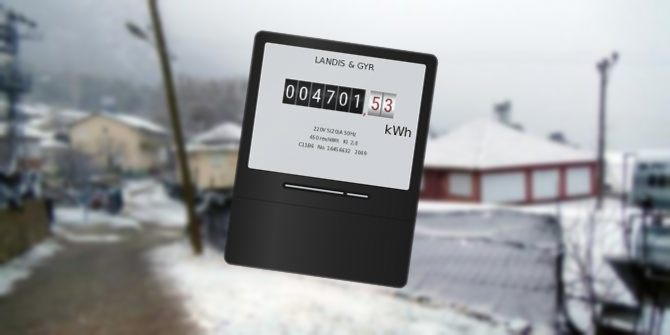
kWh 4701.53
